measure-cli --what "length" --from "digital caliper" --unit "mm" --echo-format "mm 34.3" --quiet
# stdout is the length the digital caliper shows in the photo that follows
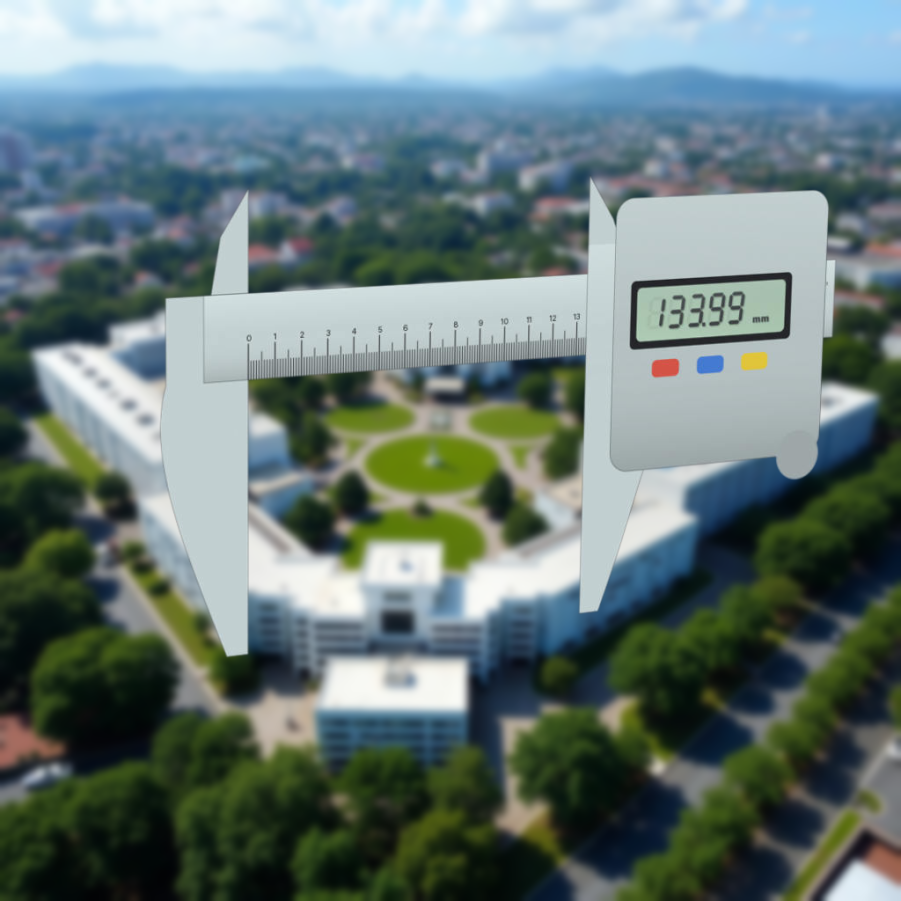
mm 133.99
